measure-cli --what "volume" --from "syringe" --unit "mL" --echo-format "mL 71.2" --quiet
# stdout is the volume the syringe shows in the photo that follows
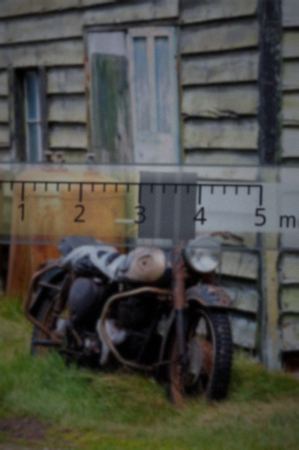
mL 3
